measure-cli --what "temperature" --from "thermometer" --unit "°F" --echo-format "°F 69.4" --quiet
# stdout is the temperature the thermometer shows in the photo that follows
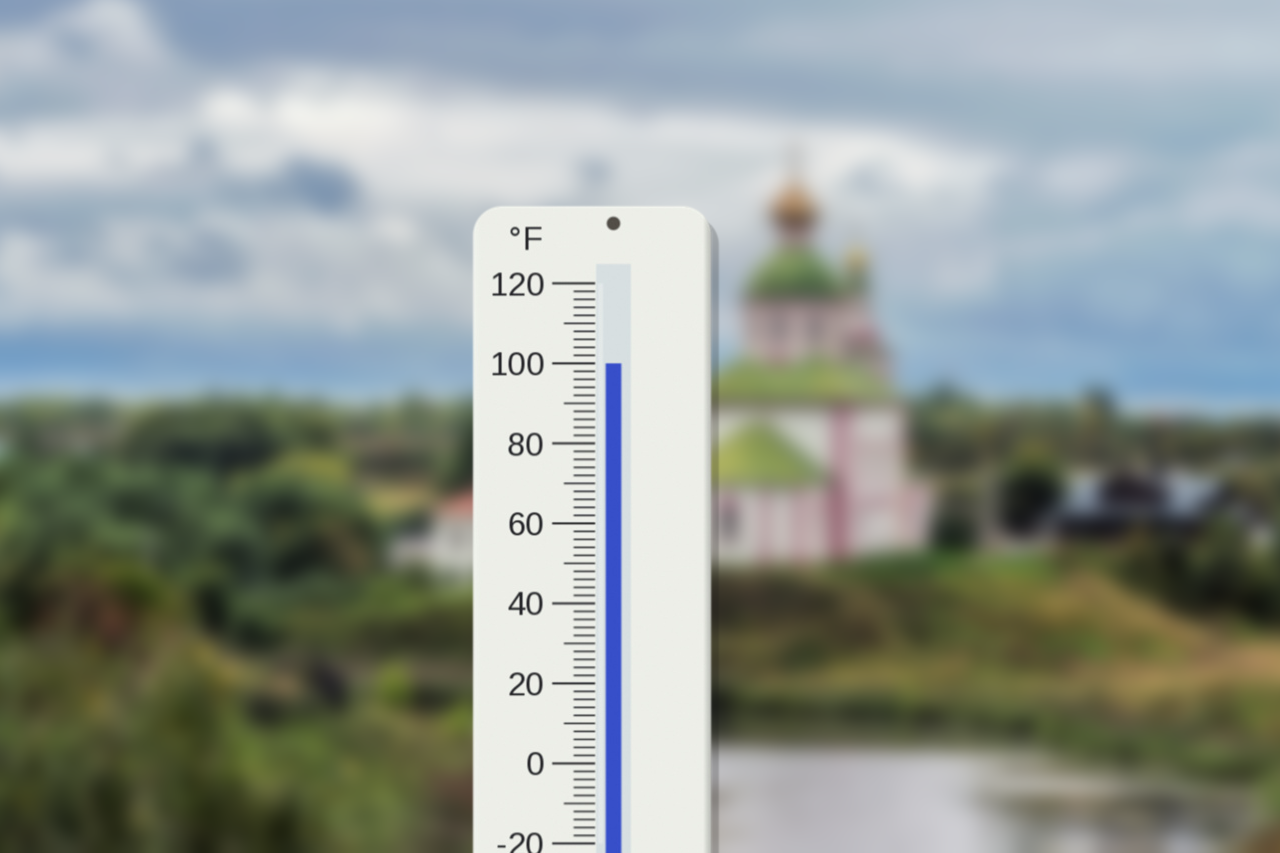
°F 100
